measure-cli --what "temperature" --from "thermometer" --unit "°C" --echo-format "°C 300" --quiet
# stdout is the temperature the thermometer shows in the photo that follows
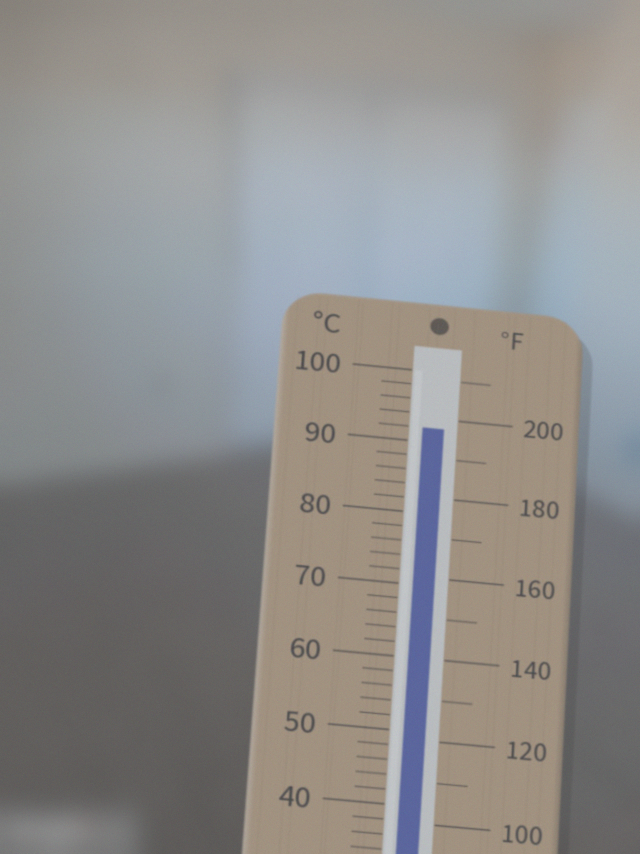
°C 92
